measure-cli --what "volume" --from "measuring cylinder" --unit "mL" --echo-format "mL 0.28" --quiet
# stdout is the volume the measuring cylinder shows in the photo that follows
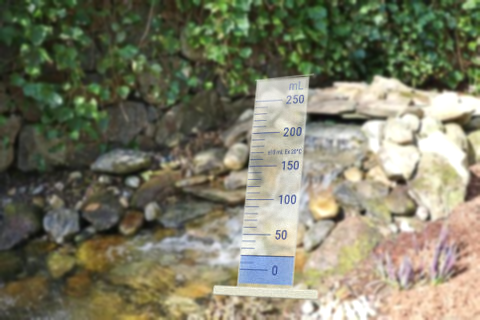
mL 20
